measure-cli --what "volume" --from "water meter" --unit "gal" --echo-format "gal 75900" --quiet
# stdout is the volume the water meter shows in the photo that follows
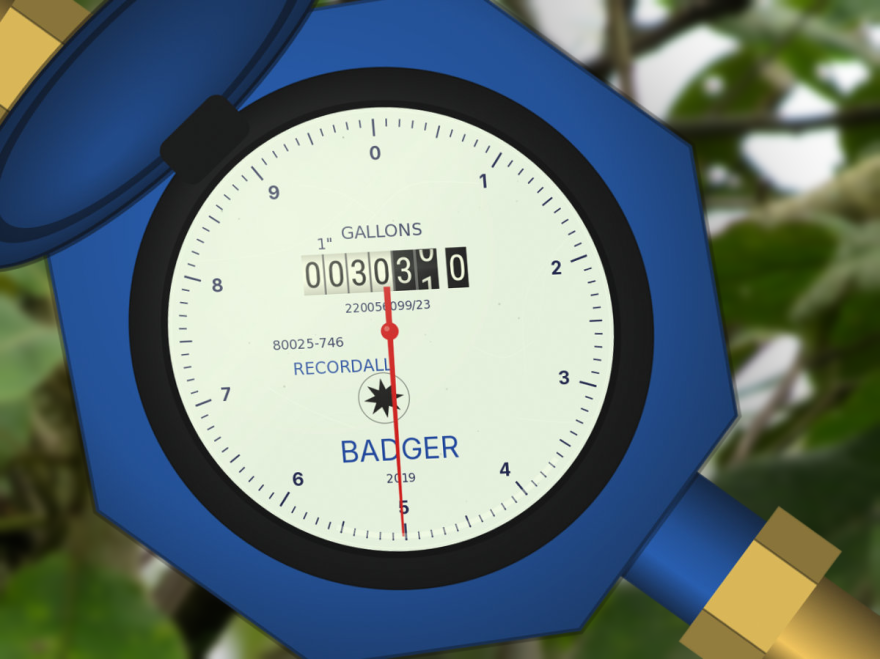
gal 30305.0
